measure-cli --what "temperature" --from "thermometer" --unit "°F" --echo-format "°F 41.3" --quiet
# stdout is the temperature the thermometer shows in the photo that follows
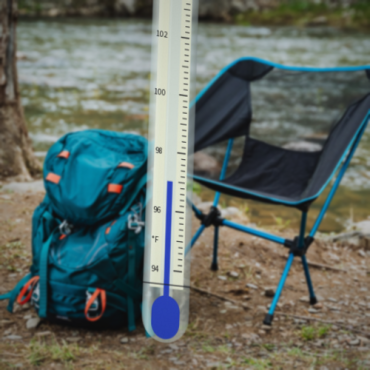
°F 97
